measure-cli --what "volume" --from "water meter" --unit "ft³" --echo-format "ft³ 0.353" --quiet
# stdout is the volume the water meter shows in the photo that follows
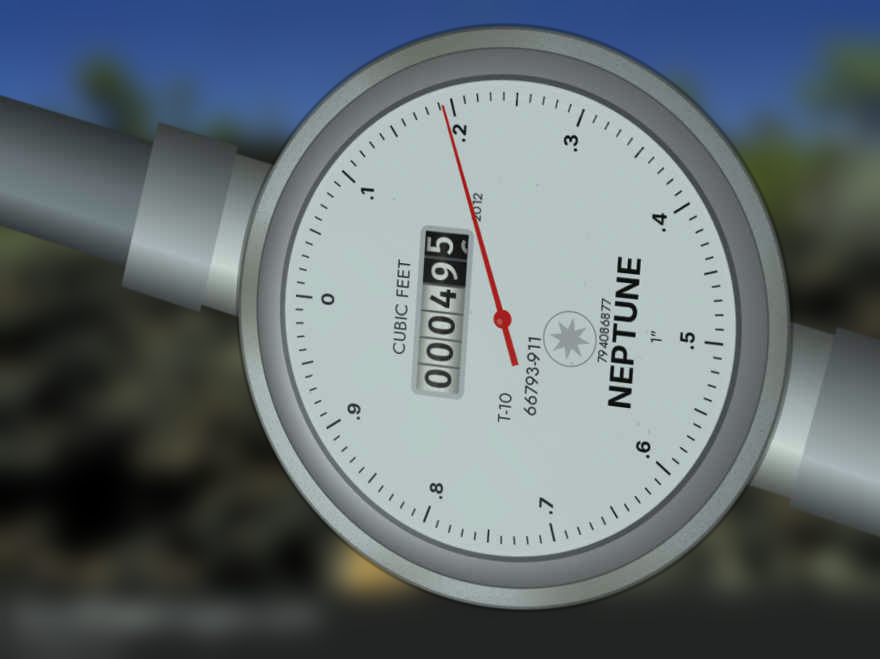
ft³ 495.19
